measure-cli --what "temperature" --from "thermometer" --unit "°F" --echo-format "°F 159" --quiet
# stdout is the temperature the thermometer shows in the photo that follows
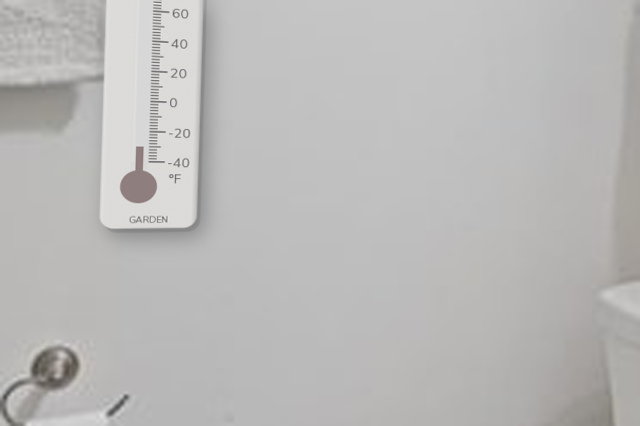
°F -30
